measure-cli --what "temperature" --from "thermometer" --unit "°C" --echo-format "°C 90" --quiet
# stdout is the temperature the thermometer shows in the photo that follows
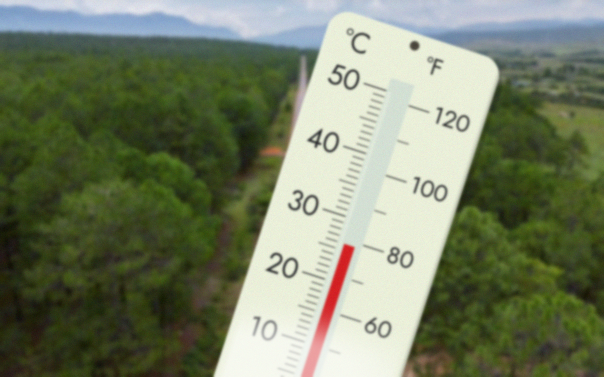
°C 26
